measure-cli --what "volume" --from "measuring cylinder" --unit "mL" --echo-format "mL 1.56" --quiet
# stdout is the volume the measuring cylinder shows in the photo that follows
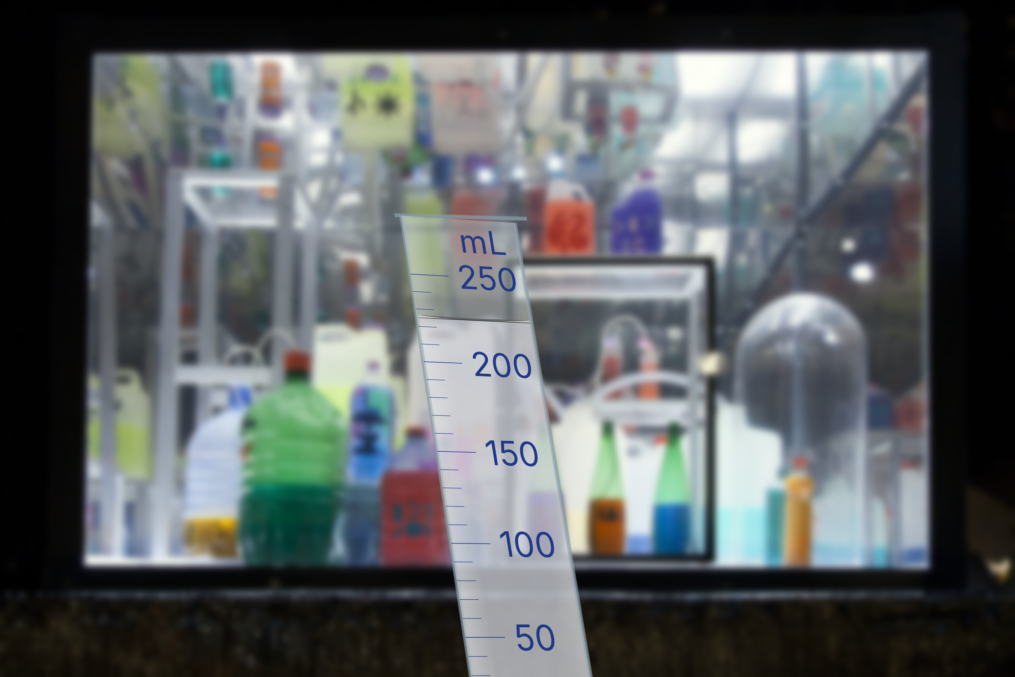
mL 225
